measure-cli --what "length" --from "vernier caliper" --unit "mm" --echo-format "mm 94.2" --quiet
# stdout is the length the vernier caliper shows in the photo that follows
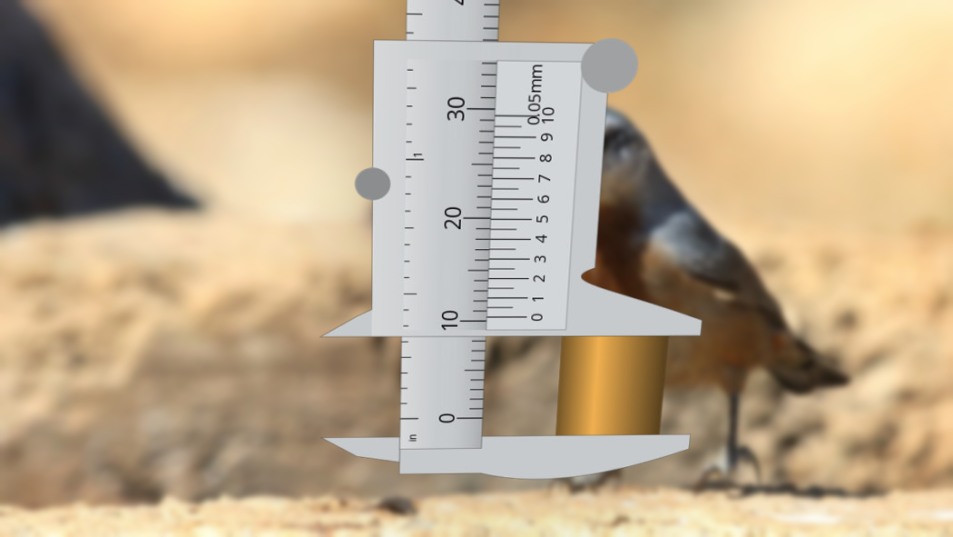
mm 10.4
